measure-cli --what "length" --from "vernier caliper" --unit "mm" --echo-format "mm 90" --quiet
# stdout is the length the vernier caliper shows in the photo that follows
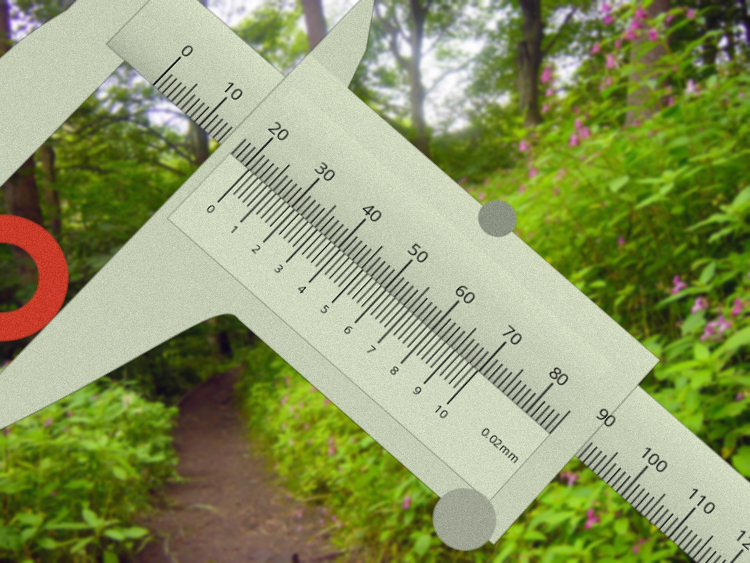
mm 20.8
